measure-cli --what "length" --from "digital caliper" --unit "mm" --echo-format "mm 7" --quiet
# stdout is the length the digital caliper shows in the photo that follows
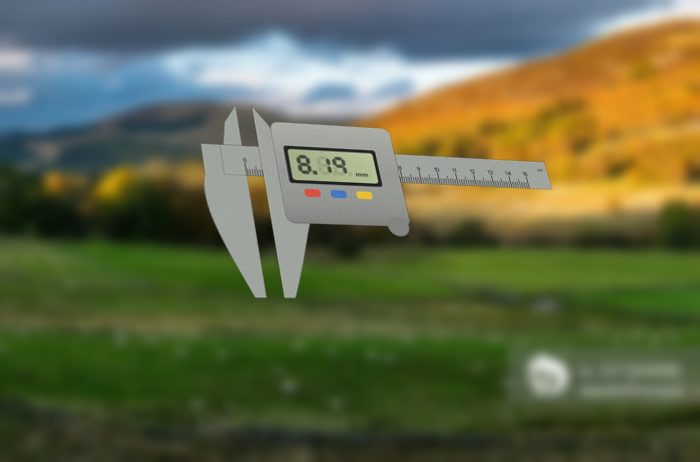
mm 8.19
